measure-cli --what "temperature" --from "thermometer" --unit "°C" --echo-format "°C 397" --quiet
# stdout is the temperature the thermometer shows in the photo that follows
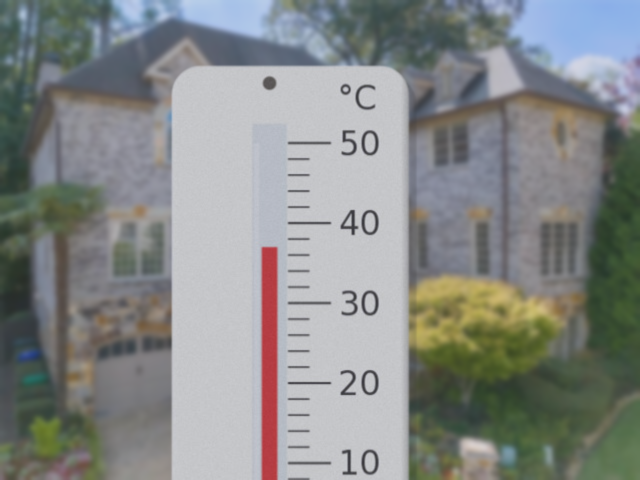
°C 37
